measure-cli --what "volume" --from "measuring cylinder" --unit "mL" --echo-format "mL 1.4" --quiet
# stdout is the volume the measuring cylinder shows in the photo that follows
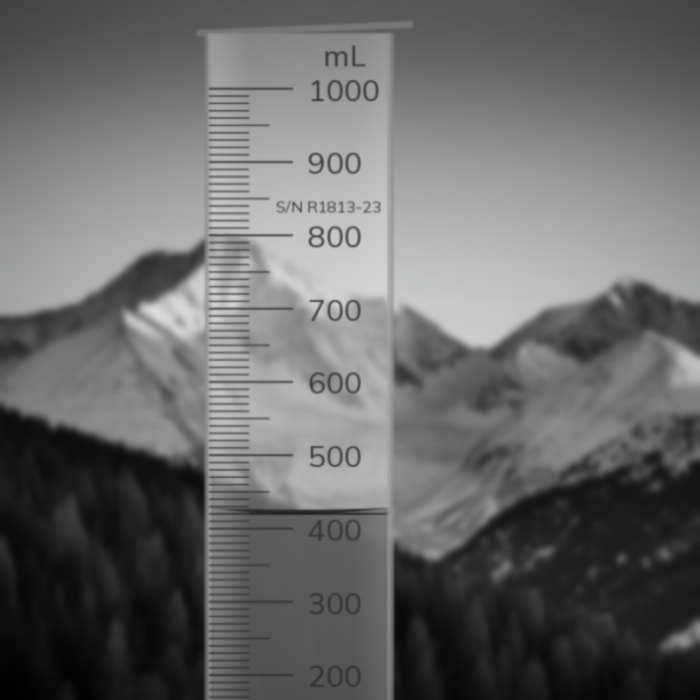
mL 420
